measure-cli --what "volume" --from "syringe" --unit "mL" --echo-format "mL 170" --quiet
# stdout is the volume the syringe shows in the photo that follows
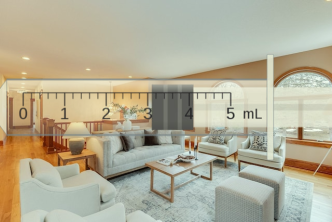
mL 3.1
